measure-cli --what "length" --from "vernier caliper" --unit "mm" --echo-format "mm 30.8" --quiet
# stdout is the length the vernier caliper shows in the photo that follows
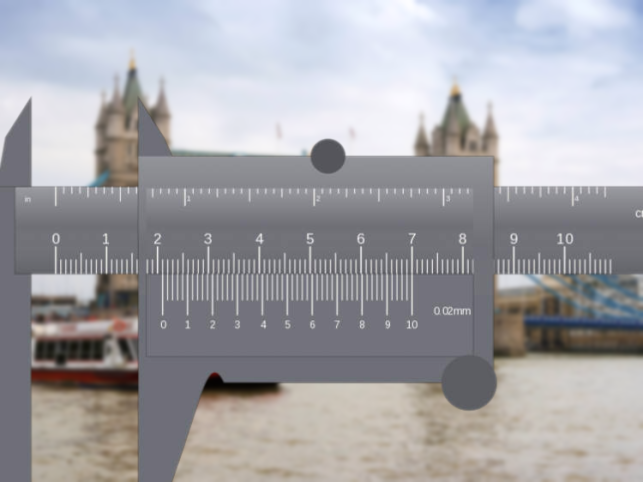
mm 21.0
